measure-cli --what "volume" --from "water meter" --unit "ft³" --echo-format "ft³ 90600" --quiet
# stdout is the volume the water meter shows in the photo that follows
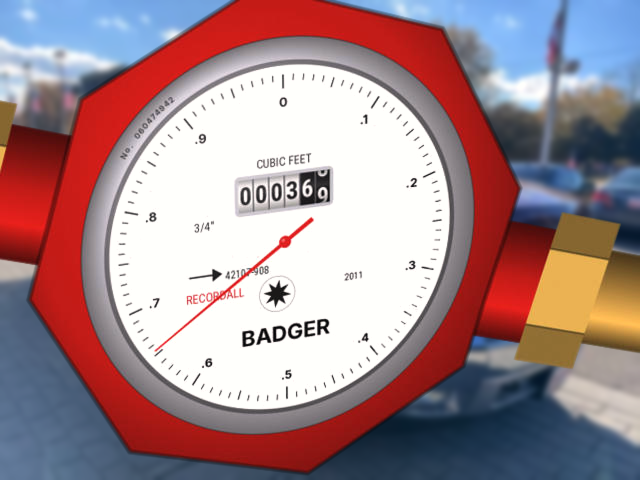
ft³ 368.65
